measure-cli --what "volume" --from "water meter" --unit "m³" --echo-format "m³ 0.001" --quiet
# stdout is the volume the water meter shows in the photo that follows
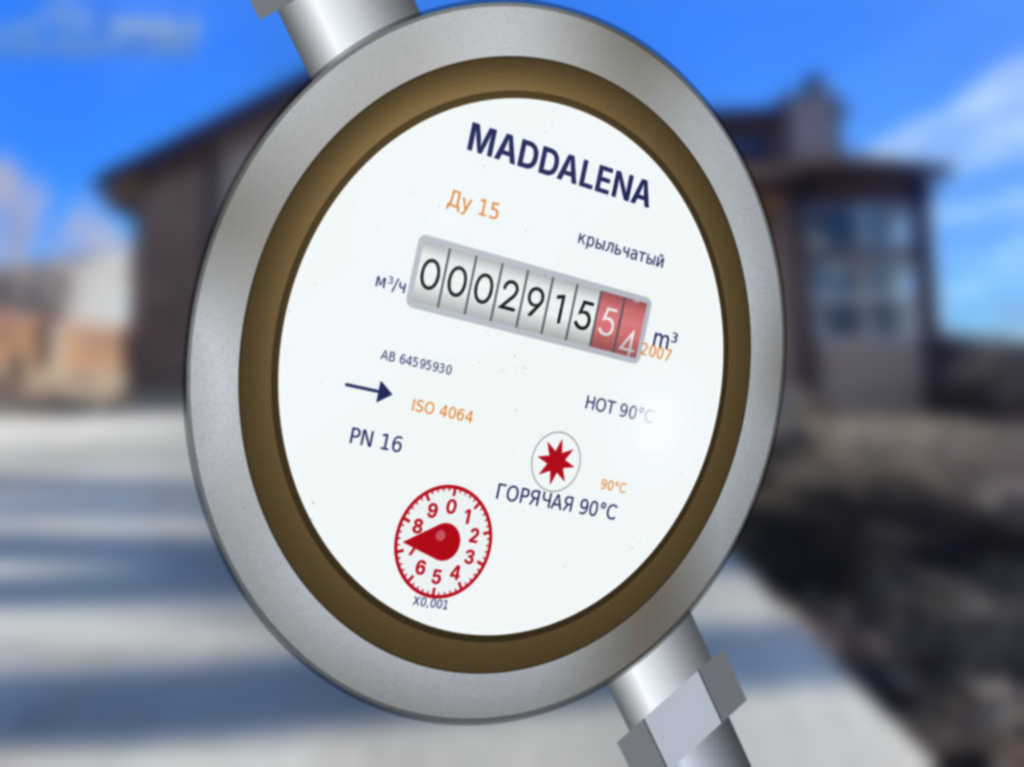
m³ 2915.537
